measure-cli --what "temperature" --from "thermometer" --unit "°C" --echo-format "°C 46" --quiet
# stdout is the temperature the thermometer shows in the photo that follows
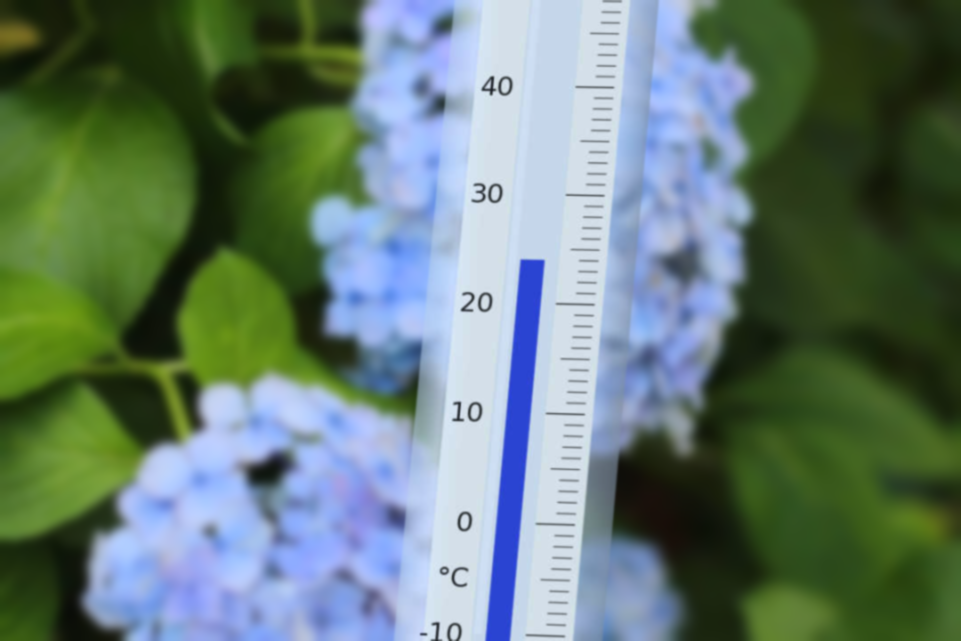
°C 24
